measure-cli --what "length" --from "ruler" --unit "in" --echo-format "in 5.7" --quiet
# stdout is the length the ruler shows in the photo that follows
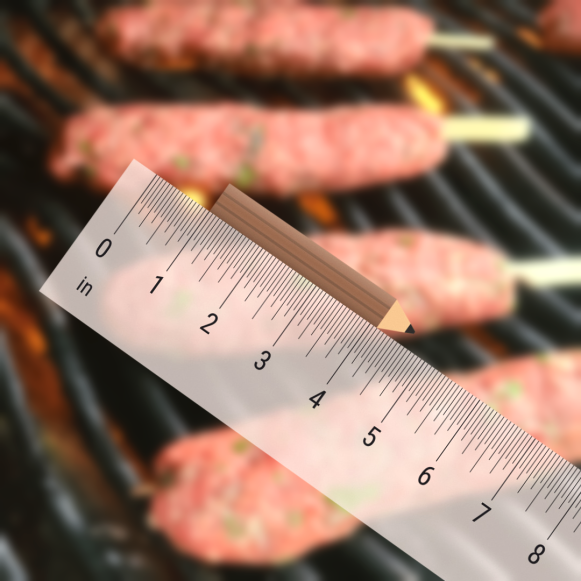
in 3.625
